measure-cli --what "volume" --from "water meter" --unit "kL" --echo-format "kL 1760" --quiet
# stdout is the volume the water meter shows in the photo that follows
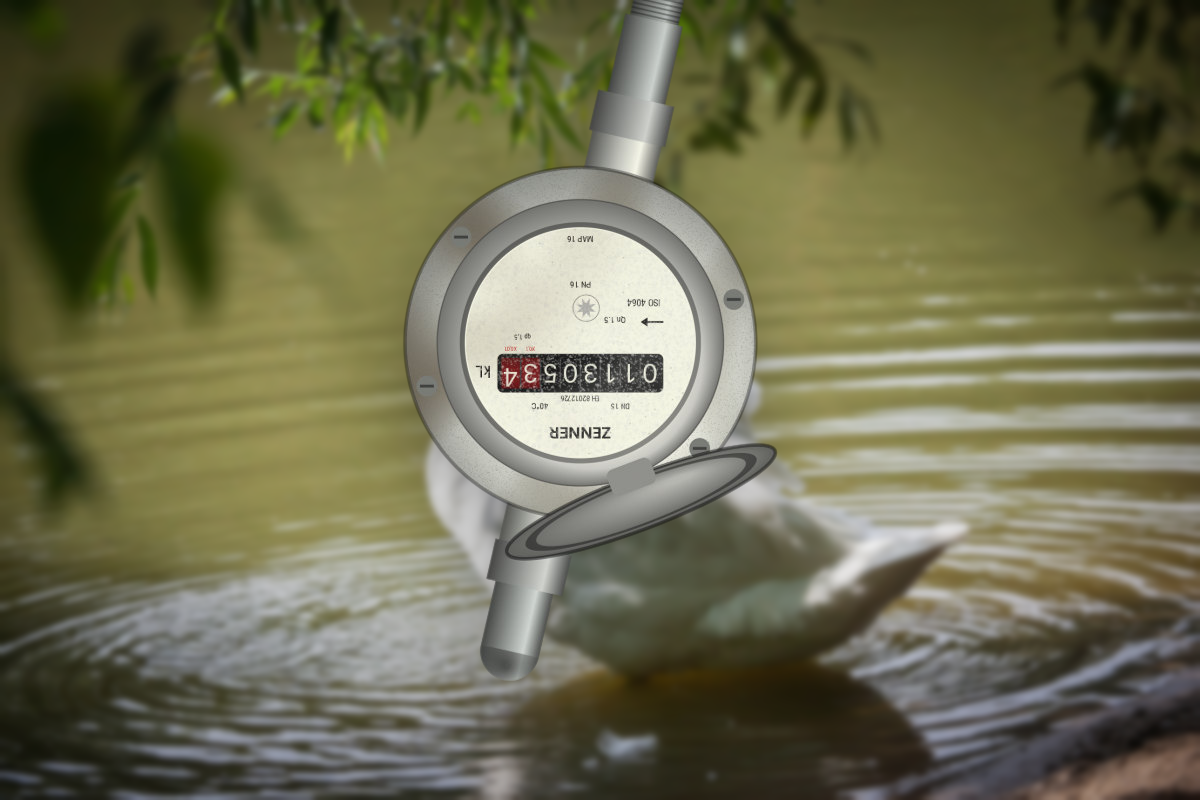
kL 11305.34
